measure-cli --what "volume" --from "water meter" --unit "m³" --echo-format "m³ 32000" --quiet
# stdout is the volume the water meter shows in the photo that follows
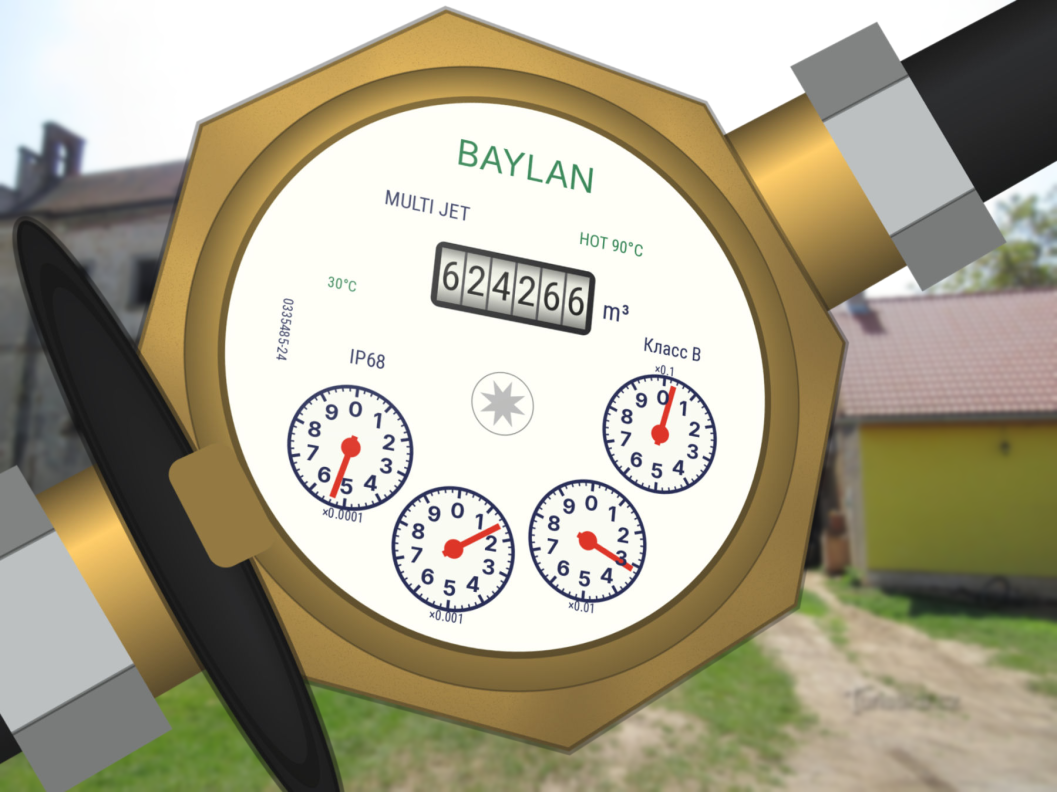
m³ 624266.0315
